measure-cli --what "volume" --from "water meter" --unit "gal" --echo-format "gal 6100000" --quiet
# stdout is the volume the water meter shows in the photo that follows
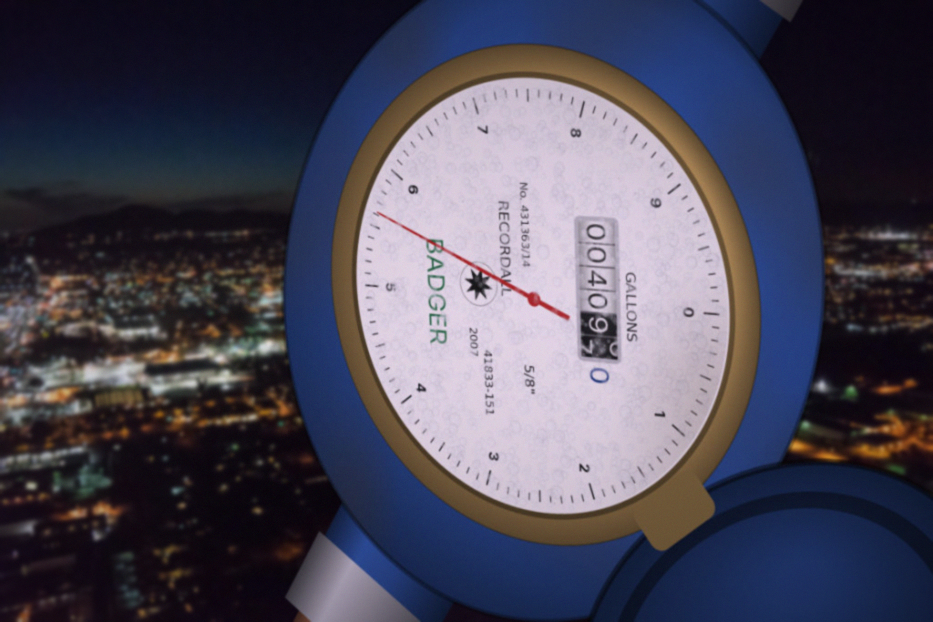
gal 40965.6
